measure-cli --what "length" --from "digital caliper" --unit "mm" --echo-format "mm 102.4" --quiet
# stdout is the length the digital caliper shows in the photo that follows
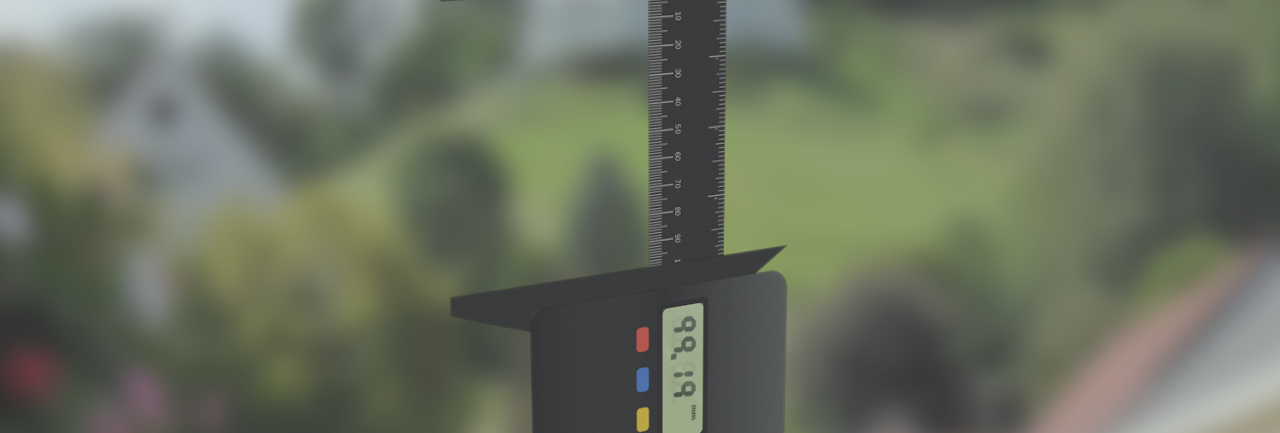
mm 99.19
